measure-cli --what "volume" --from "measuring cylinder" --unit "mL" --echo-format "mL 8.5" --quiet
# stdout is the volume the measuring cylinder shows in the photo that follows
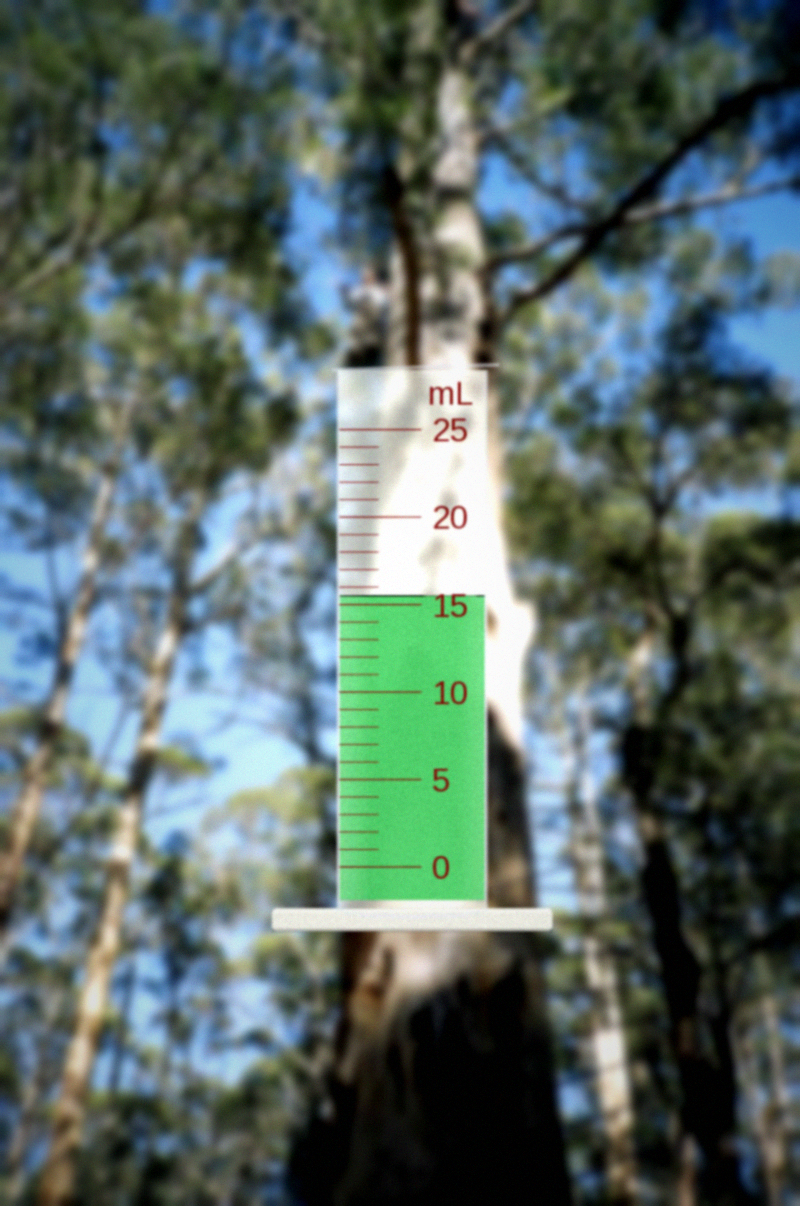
mL 15.5
